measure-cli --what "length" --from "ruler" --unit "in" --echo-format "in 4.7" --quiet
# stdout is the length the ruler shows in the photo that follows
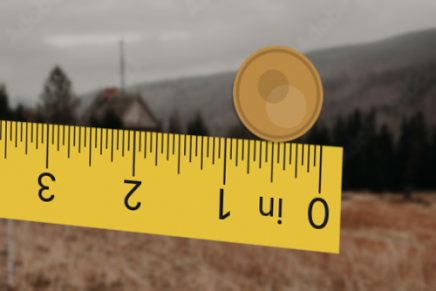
in 0.9375
